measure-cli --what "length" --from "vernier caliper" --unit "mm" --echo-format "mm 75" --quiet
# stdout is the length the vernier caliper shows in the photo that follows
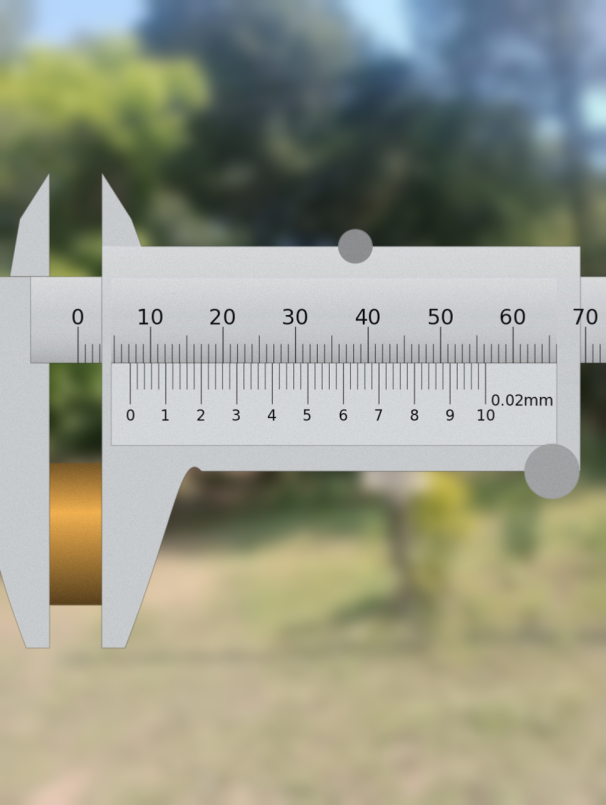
mm 7.2
